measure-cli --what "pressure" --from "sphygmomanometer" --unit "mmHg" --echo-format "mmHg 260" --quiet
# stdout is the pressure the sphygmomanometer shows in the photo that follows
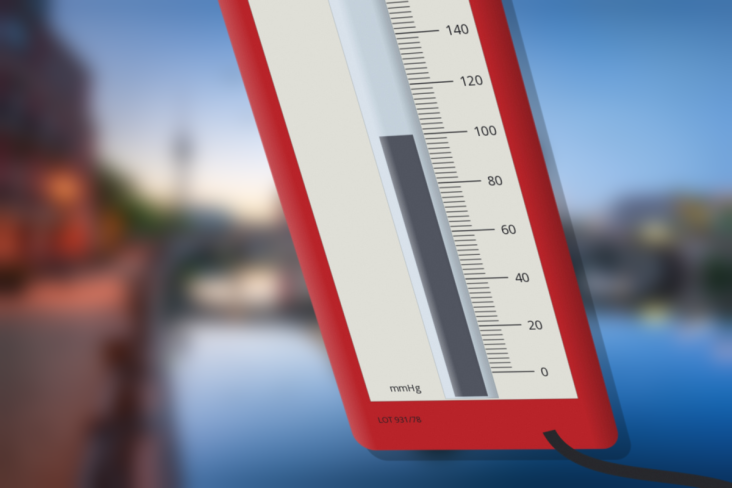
mmHg 100
